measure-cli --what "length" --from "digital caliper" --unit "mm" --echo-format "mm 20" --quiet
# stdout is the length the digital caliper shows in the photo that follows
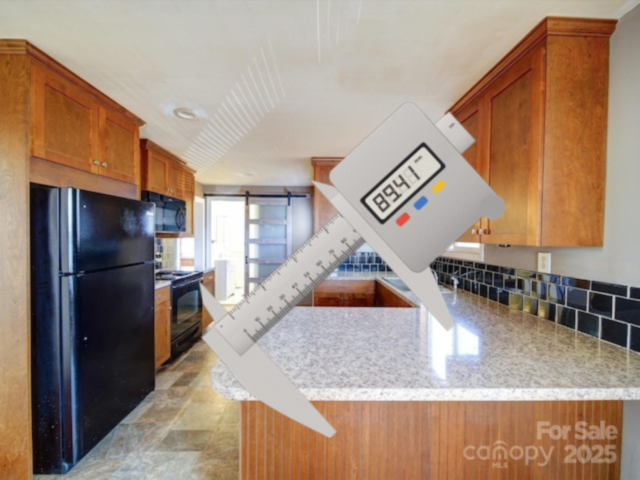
mm 89.41
